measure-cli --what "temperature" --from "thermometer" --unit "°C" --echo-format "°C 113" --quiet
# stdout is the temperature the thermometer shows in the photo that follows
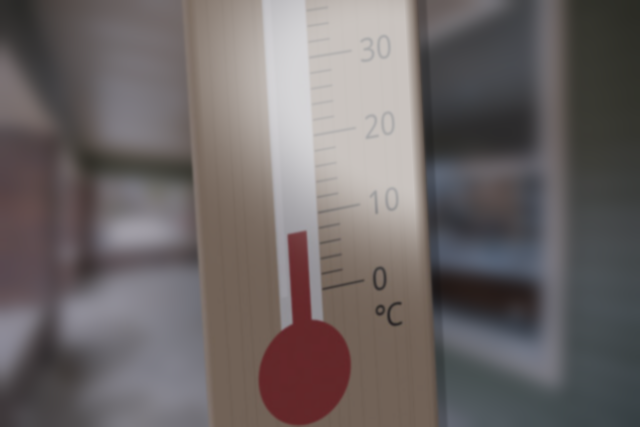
°C 8
